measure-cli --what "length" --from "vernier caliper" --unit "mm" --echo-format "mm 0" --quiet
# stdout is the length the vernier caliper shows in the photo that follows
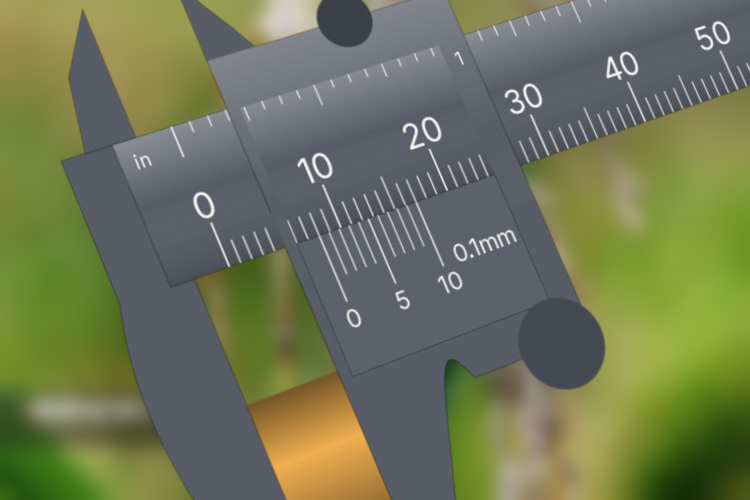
mm 8.0
